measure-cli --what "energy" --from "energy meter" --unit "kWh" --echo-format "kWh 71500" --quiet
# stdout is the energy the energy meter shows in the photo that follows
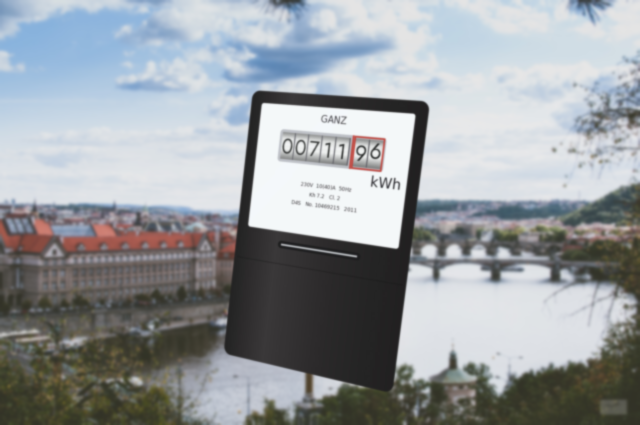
kWh 711.96
